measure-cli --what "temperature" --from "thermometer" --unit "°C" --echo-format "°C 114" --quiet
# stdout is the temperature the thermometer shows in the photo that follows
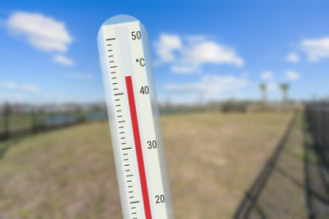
°C 43
